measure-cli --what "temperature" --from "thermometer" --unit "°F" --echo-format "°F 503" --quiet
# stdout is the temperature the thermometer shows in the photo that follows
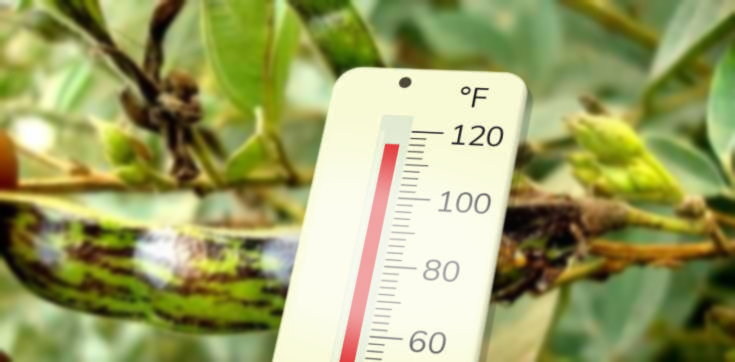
°F 116
